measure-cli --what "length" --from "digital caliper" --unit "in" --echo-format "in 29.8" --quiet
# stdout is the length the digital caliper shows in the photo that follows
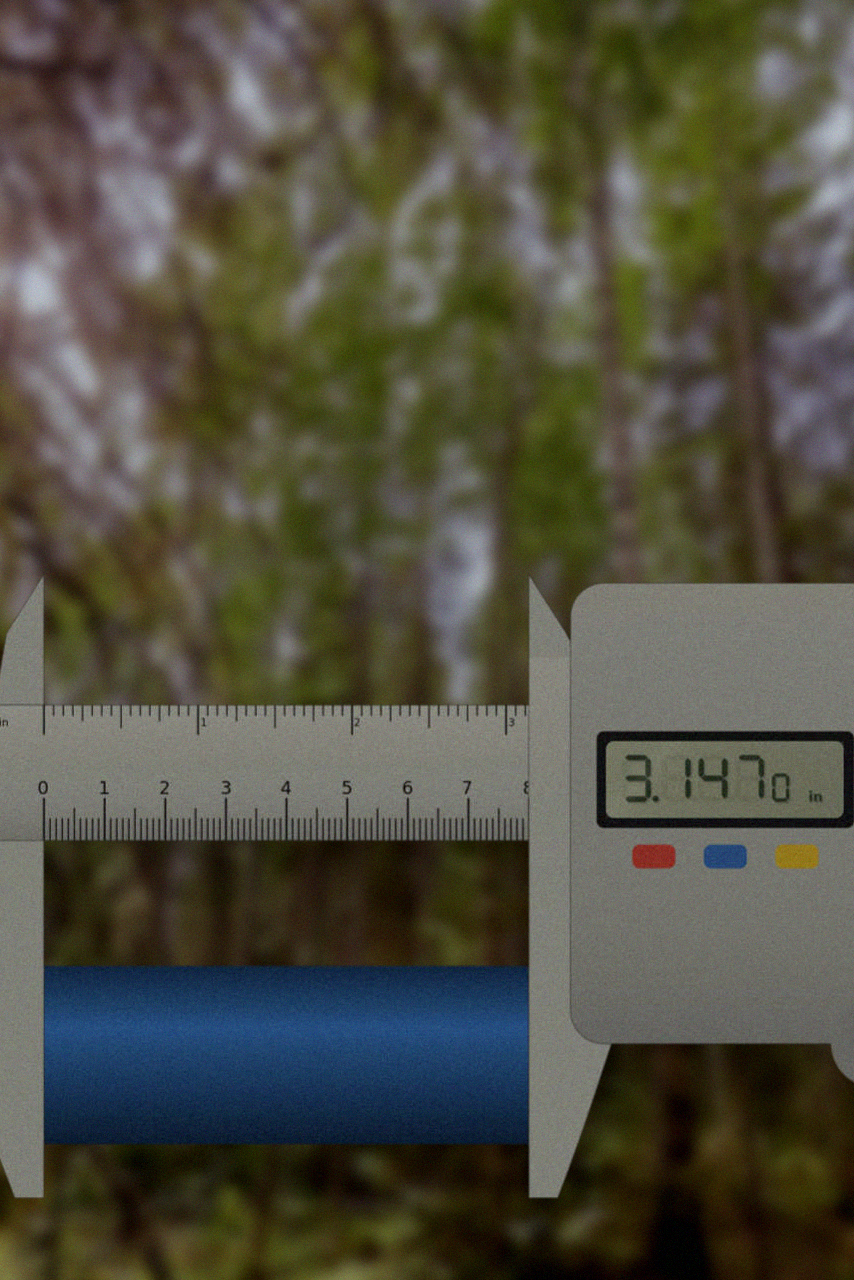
in 3.1470
